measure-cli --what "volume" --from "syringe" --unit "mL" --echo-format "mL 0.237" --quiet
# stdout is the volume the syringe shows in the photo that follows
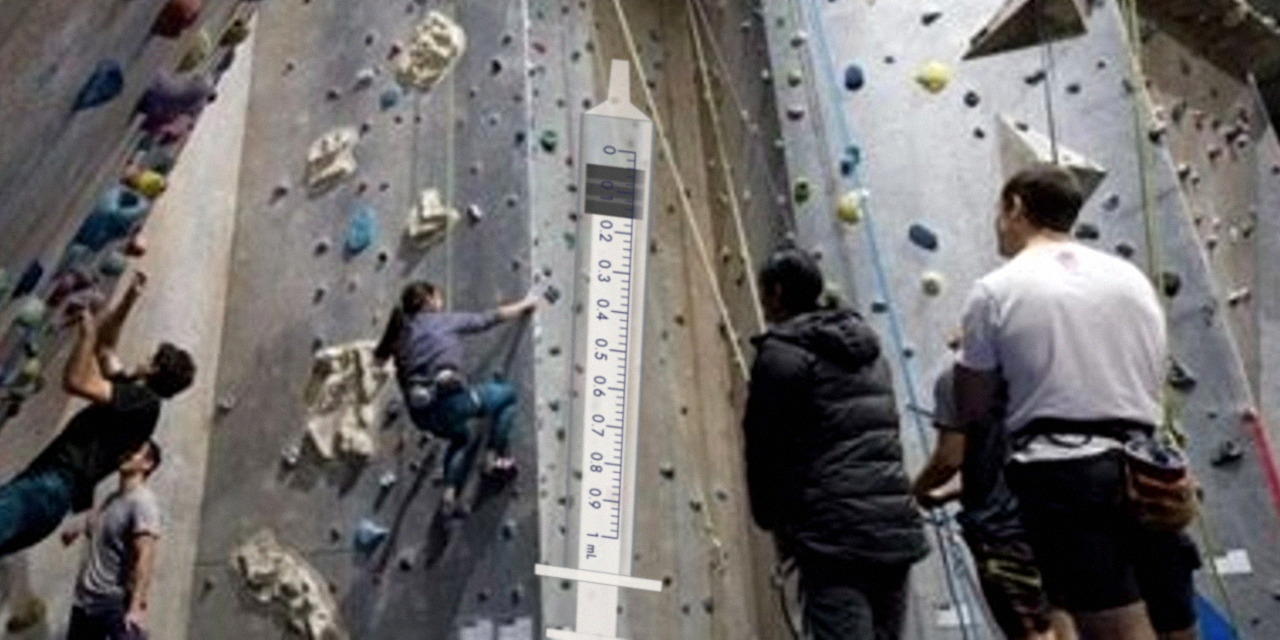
mL 0.04
